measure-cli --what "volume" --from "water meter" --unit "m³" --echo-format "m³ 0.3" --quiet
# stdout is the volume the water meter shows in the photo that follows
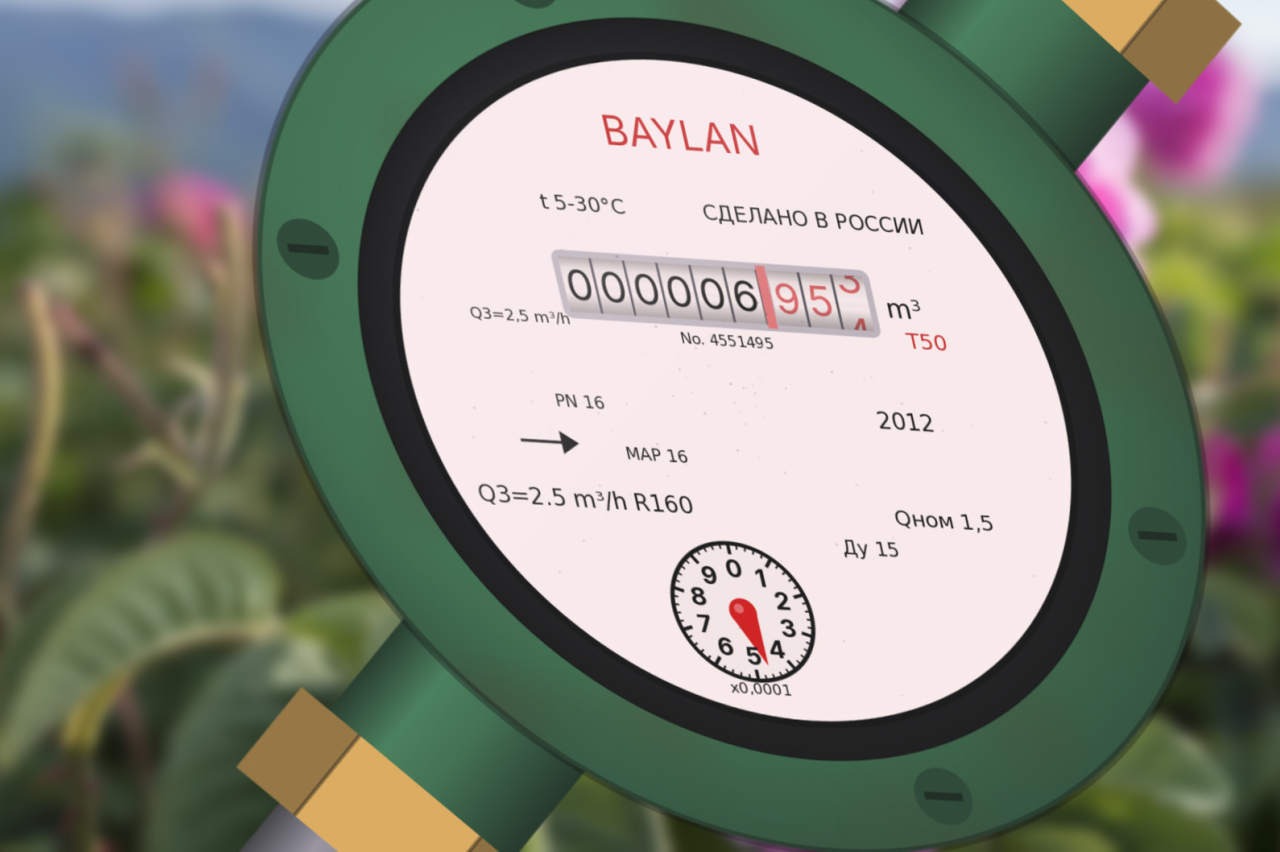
m³ 6.9534
